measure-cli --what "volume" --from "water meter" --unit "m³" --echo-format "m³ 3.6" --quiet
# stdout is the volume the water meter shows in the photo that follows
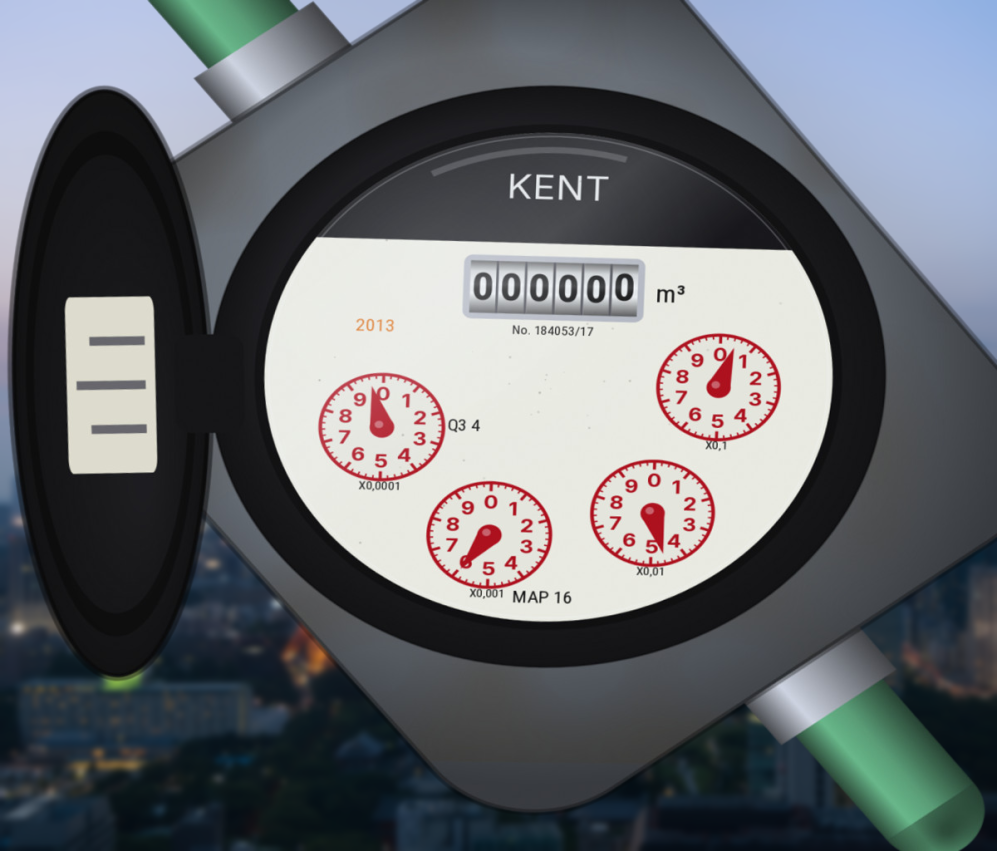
m³ 0.0459
